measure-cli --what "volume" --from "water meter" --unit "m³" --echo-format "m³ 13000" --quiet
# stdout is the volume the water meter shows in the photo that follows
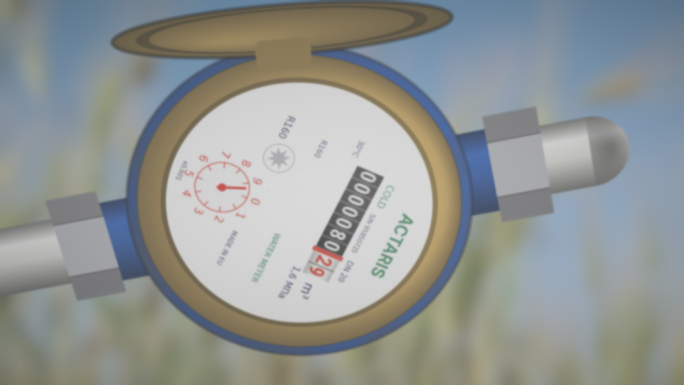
m³ 80.289
